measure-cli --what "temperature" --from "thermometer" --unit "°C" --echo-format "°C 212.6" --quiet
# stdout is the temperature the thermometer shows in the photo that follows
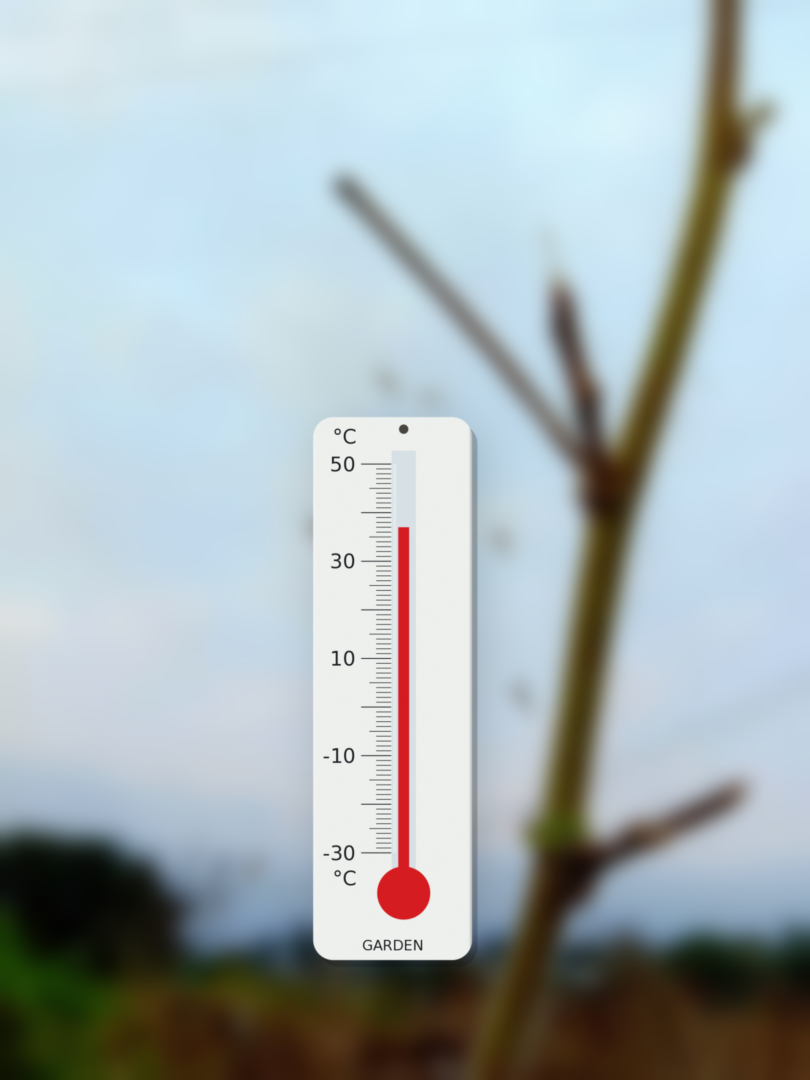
°C 37
